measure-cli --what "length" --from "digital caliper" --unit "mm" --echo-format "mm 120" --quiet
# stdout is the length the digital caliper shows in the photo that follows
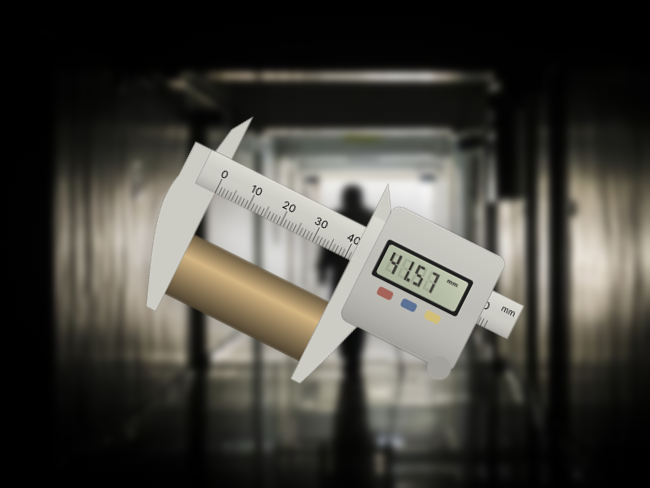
mm 41.57
